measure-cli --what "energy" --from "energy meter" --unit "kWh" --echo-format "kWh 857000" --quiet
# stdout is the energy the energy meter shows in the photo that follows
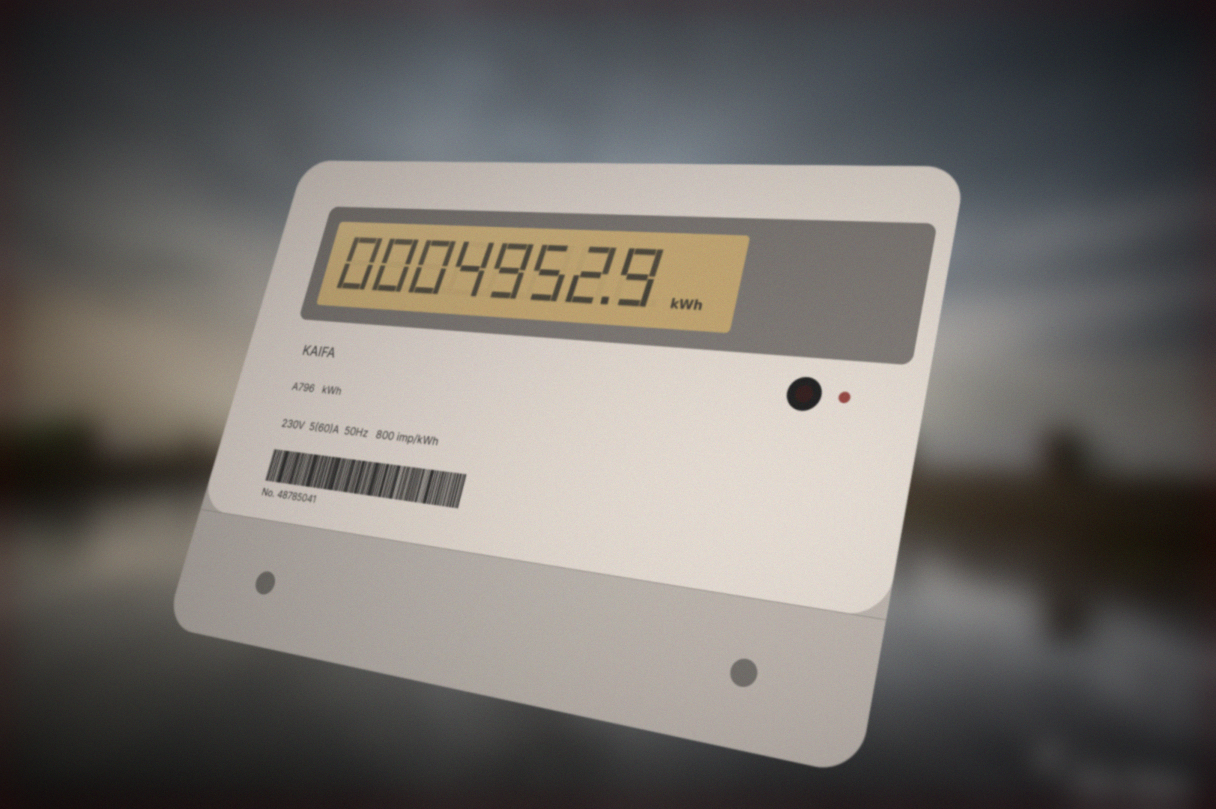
kWh 4952.9
